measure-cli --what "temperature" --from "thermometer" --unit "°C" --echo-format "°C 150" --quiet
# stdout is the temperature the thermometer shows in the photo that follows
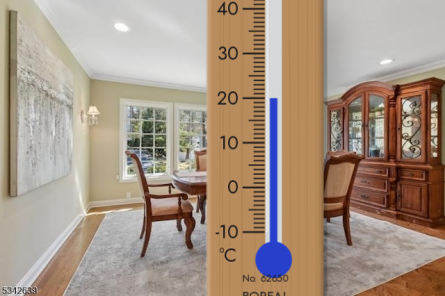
°C 20
